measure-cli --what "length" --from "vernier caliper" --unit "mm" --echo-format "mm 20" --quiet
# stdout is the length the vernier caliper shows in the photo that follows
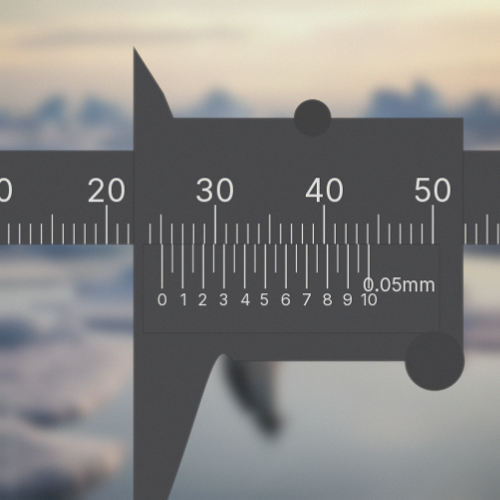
mm 25.1
